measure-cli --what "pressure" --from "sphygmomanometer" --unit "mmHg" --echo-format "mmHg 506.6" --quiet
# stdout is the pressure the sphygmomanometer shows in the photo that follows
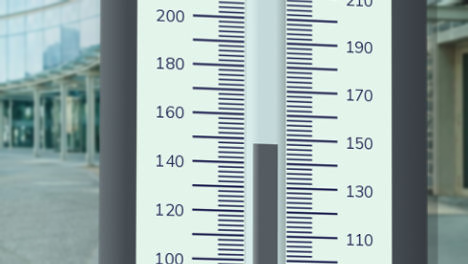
mmHg 148
